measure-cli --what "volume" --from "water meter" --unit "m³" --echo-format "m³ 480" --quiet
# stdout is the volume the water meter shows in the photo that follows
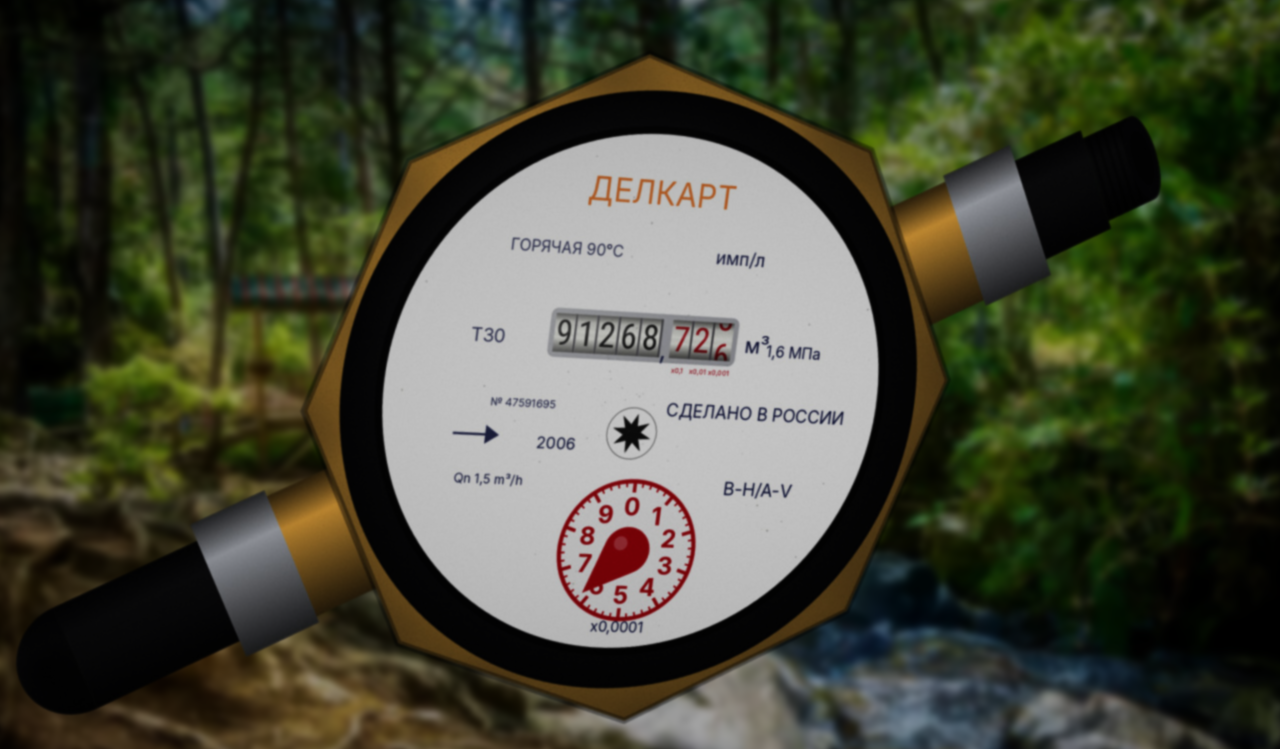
m³ 91268.7256
